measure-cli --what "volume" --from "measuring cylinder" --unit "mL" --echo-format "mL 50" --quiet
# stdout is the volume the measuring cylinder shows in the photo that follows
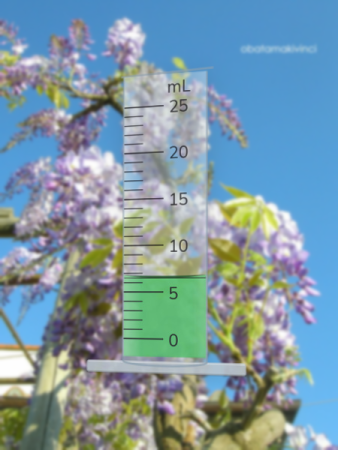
mL 6.5
